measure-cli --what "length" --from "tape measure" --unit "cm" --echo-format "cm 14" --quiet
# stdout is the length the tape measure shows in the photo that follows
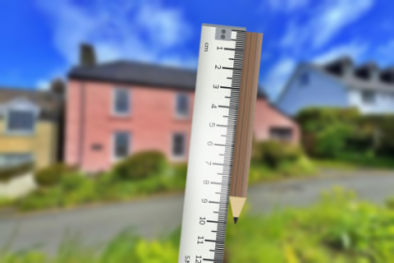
cm 10
